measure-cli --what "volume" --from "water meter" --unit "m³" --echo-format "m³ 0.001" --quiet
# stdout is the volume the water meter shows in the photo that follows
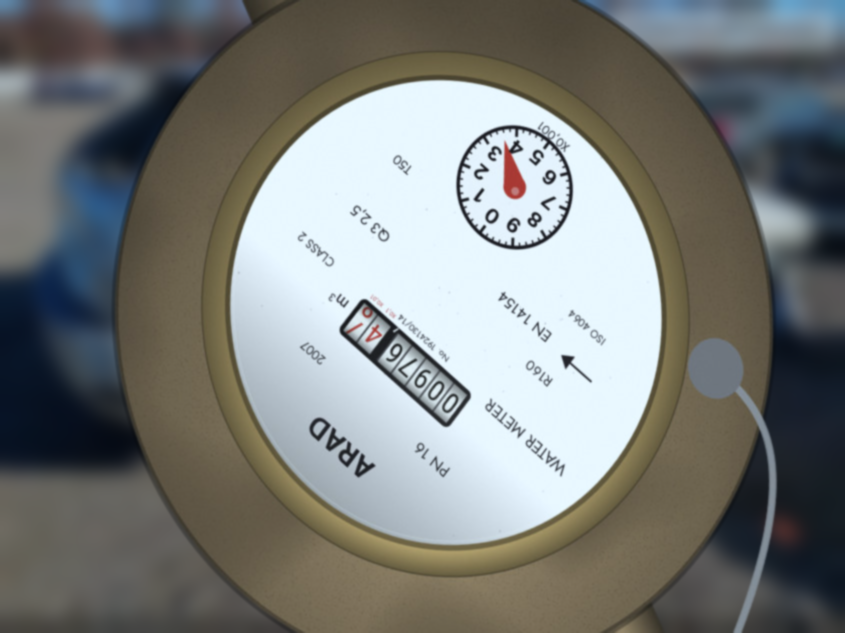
m³ 976.473
